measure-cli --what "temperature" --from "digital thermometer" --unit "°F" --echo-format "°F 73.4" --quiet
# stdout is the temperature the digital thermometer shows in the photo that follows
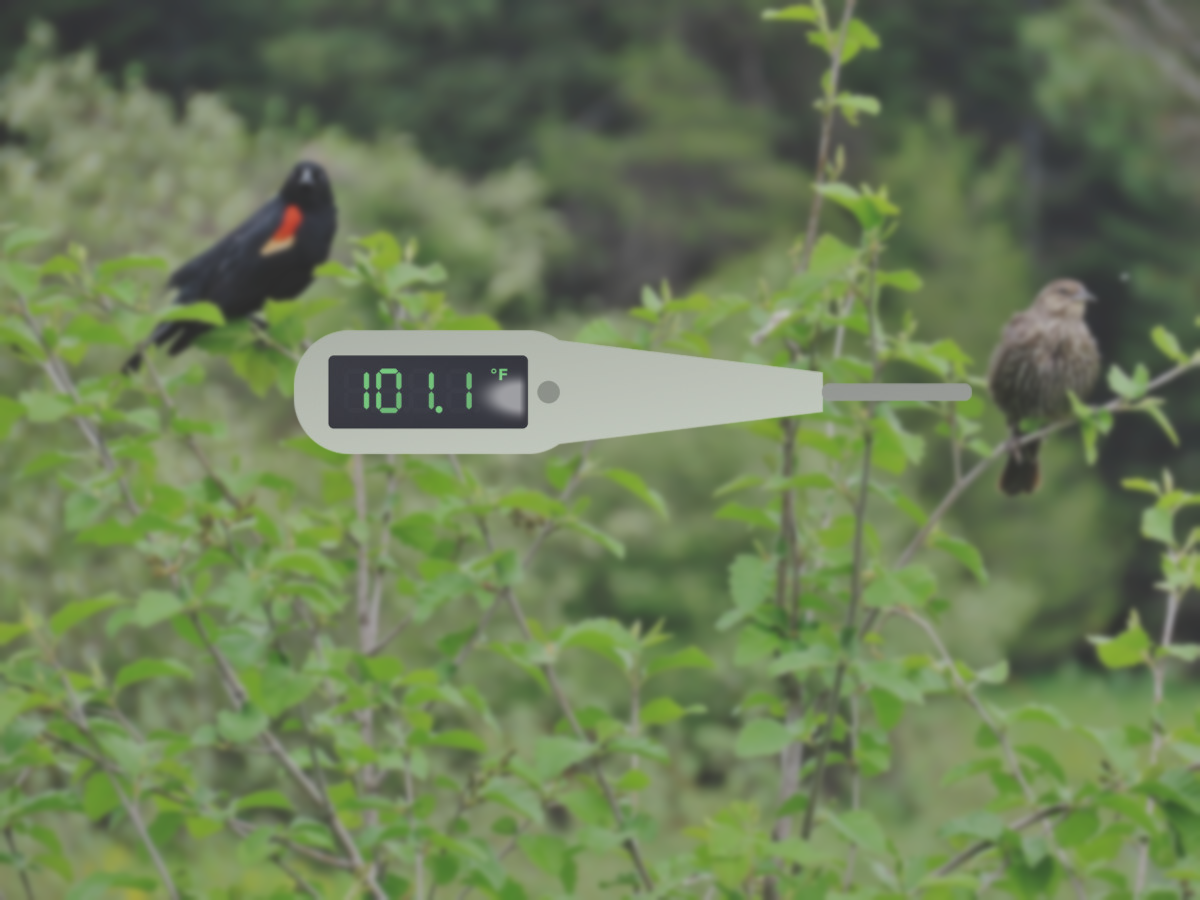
°F 101.1
